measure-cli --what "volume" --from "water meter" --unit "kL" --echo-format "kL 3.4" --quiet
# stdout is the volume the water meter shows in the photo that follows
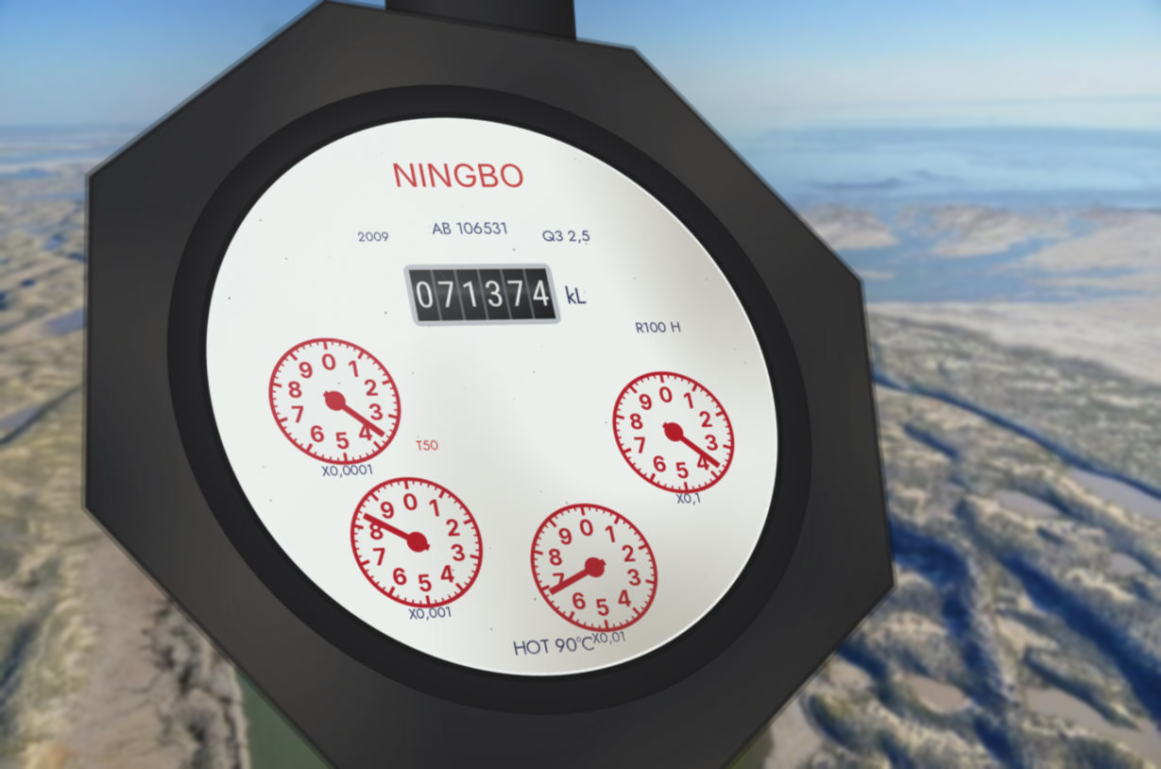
kL 71374.3683
